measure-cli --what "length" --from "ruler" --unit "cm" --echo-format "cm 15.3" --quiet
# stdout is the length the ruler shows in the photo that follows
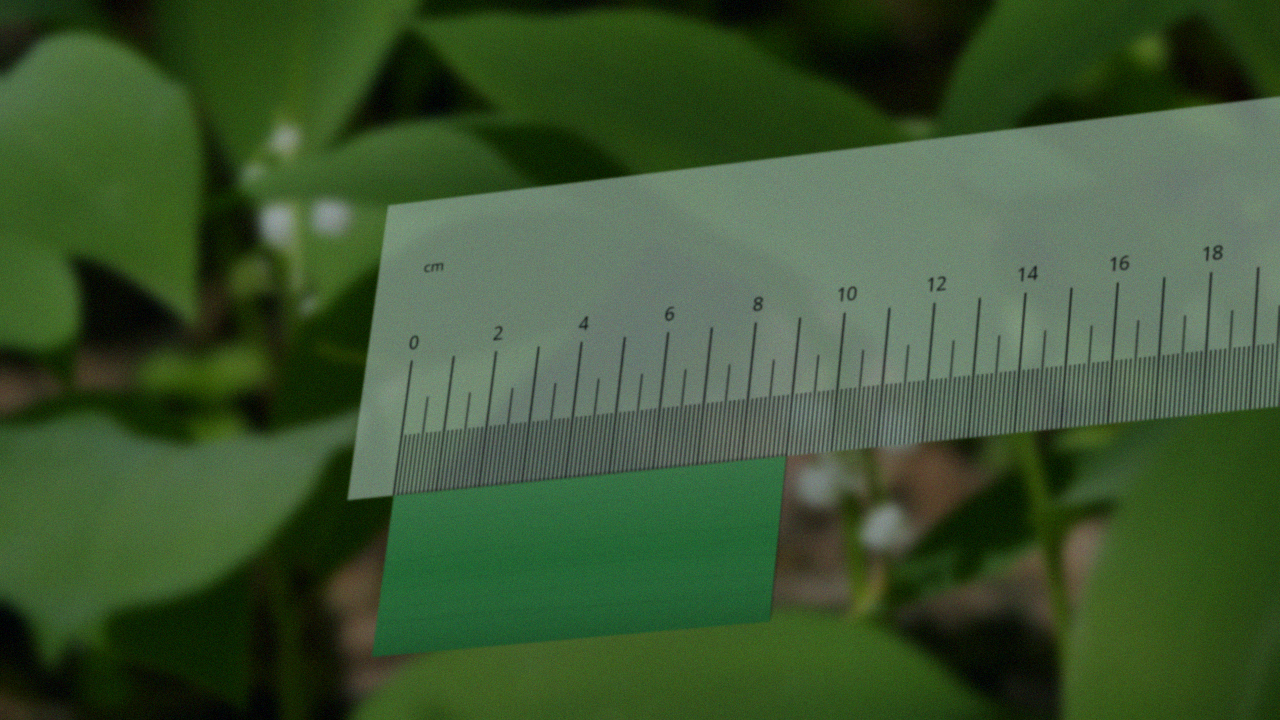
cm 9
